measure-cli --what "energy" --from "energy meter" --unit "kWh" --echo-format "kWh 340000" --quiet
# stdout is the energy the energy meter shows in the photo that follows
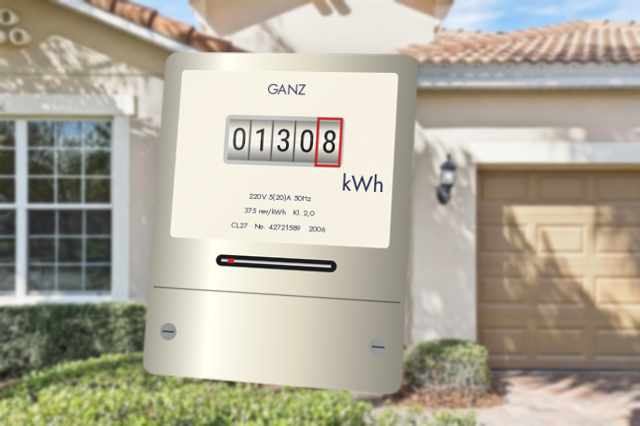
kWh 130.8
